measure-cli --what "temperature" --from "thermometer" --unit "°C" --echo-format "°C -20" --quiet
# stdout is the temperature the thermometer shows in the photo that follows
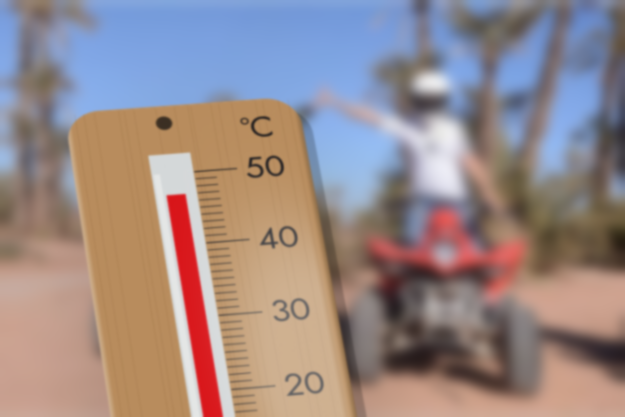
°C 47
